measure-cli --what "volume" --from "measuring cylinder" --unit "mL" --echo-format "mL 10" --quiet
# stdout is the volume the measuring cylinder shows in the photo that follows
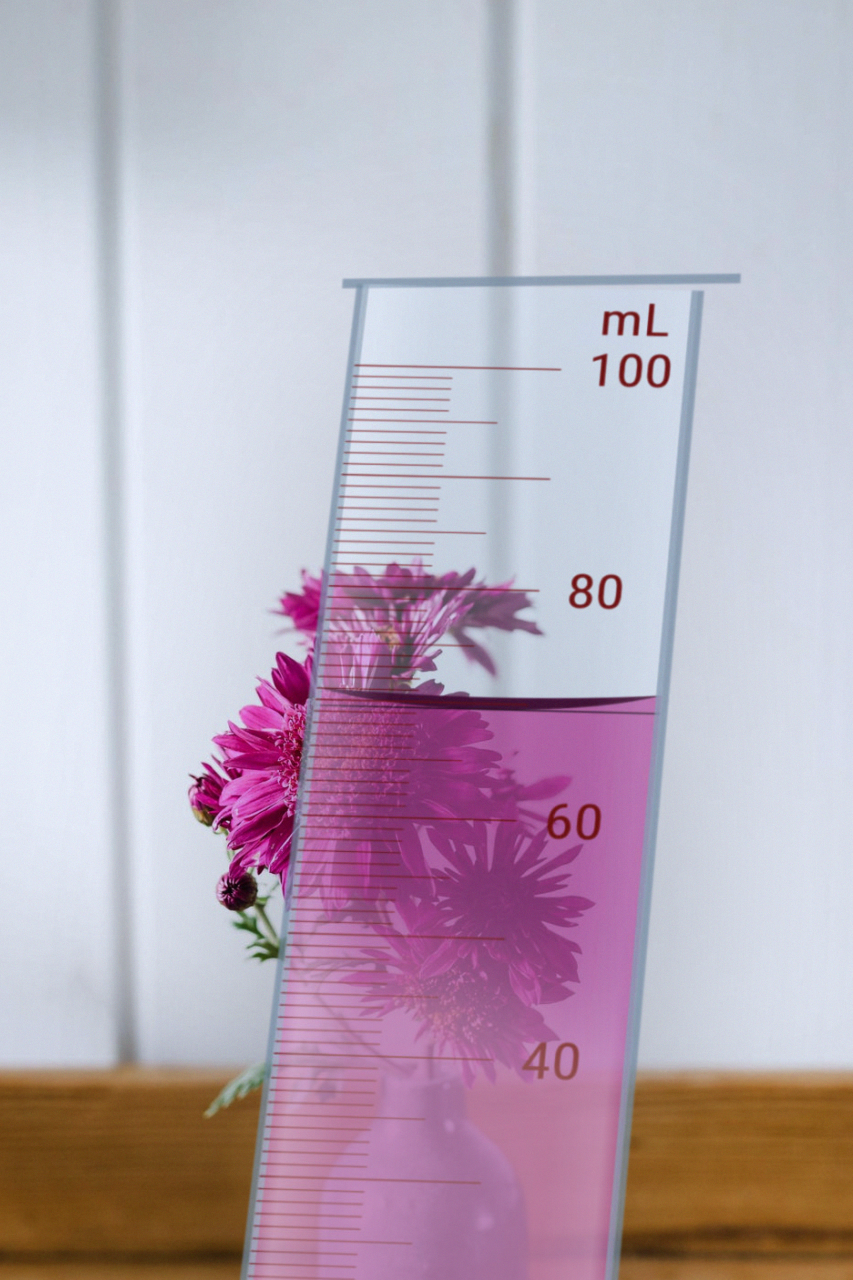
mL 69.5
